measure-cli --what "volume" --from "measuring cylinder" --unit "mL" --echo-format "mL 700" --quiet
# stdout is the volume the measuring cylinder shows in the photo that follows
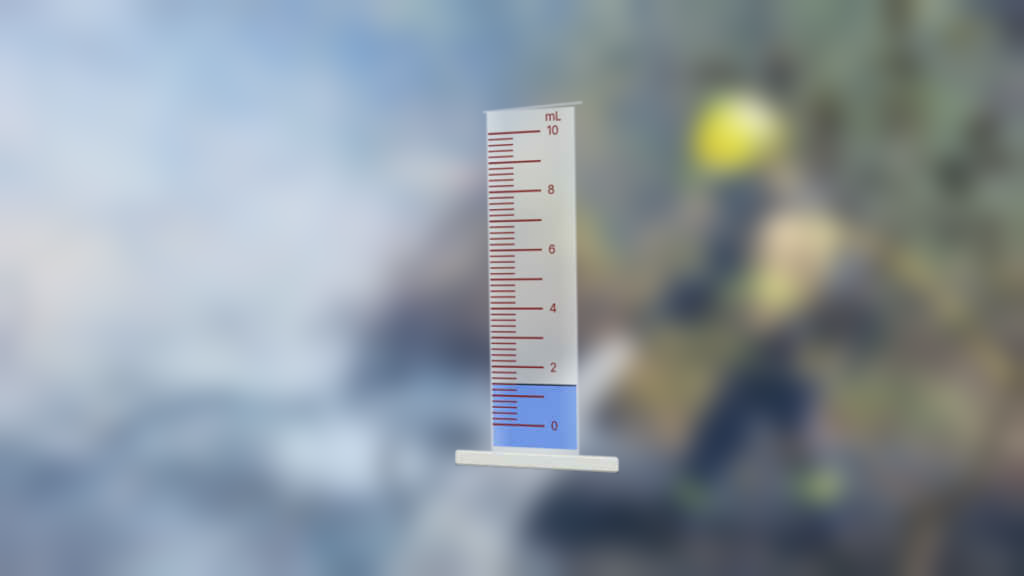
mL 1.4
